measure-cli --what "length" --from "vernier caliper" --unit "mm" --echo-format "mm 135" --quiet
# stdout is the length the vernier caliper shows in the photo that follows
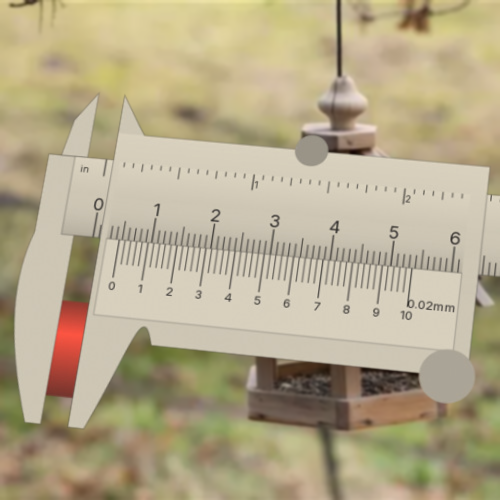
mm 4.5
